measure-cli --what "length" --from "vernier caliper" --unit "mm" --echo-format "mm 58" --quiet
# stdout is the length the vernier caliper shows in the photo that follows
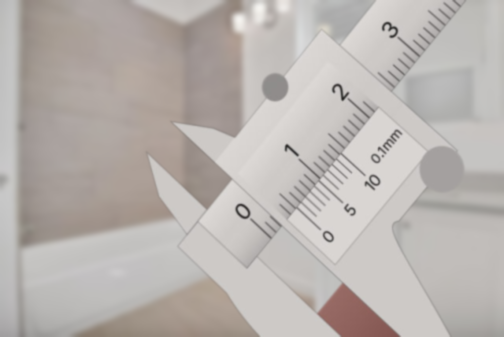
mm 5.2
